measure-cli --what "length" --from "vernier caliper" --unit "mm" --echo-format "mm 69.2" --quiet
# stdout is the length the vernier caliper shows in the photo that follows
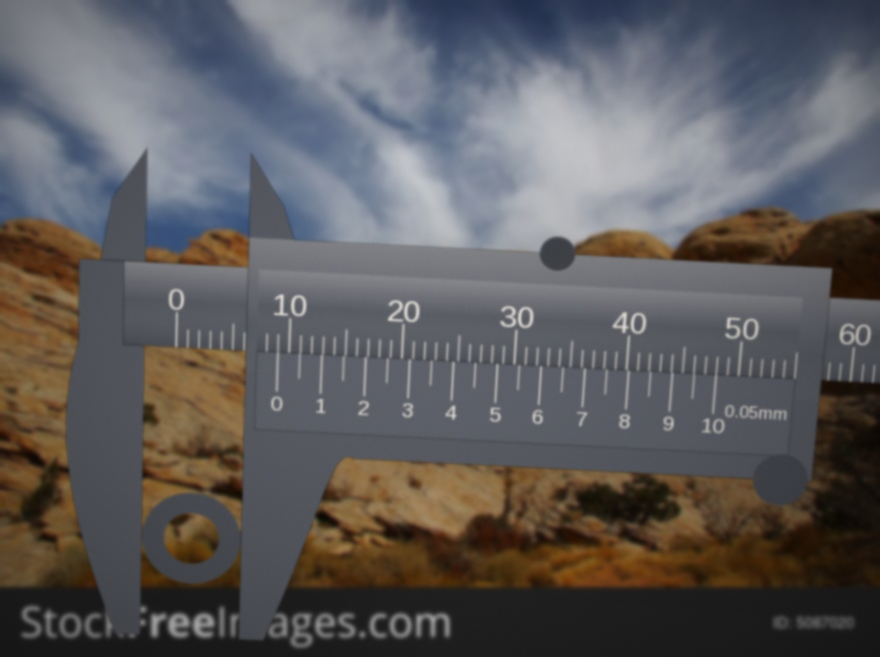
mm 9.0
